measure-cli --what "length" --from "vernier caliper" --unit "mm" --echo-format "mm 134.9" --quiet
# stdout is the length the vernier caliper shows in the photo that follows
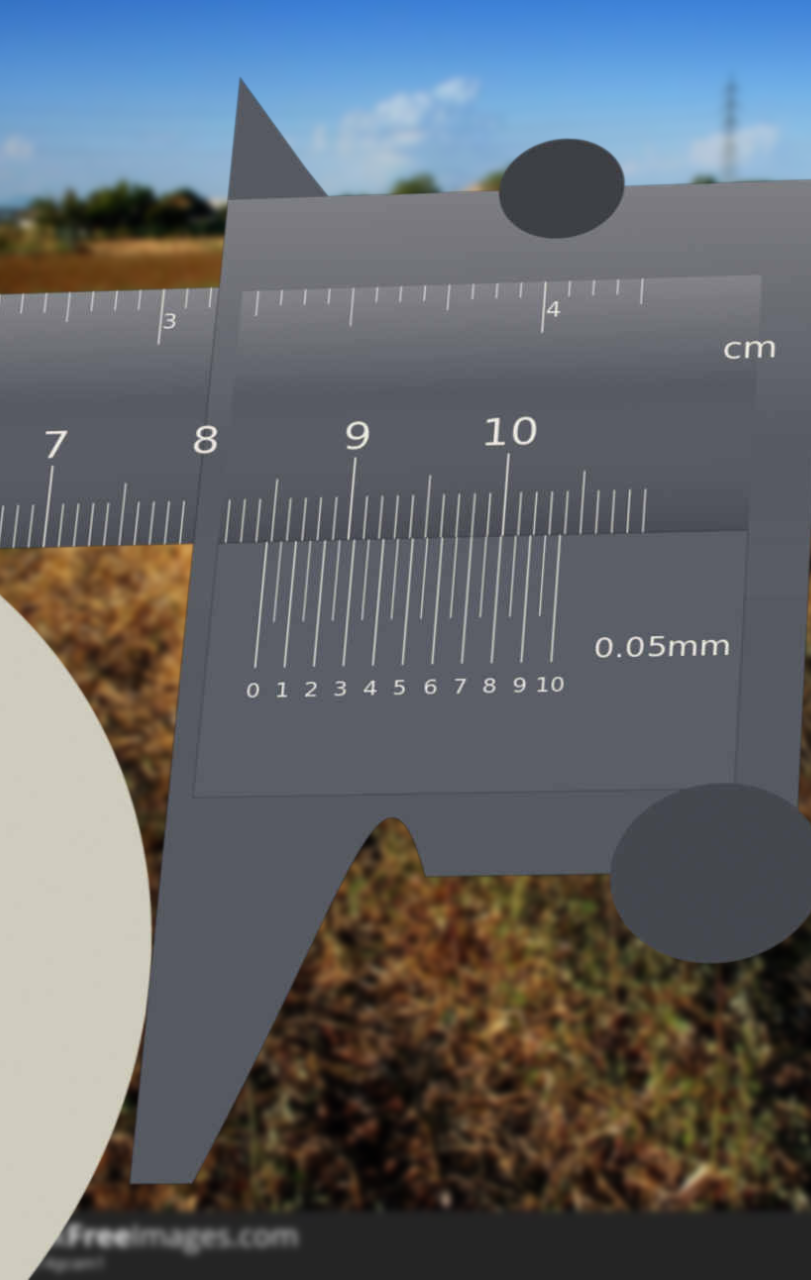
mm 84.7
